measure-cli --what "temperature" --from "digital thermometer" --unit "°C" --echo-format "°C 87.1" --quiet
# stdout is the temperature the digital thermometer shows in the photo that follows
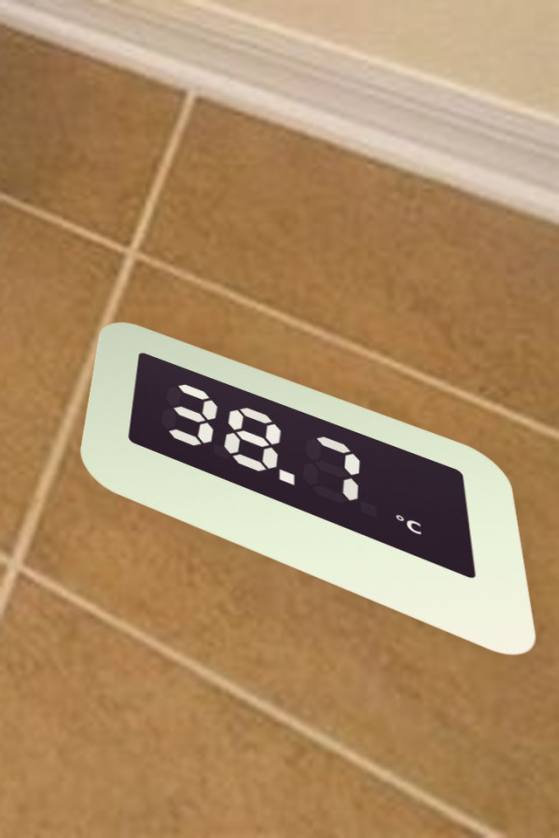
°C 38.7
